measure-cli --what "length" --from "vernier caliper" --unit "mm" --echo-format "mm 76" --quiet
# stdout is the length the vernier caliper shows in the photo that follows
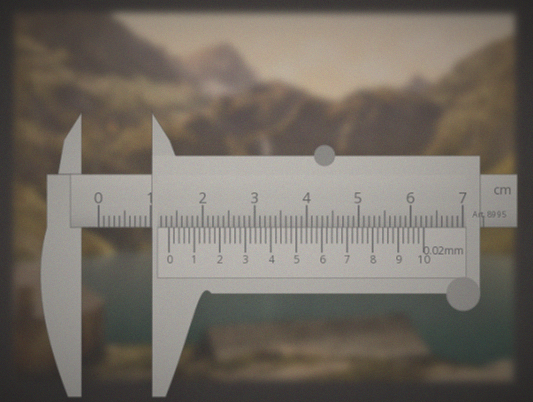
mm 13.5
